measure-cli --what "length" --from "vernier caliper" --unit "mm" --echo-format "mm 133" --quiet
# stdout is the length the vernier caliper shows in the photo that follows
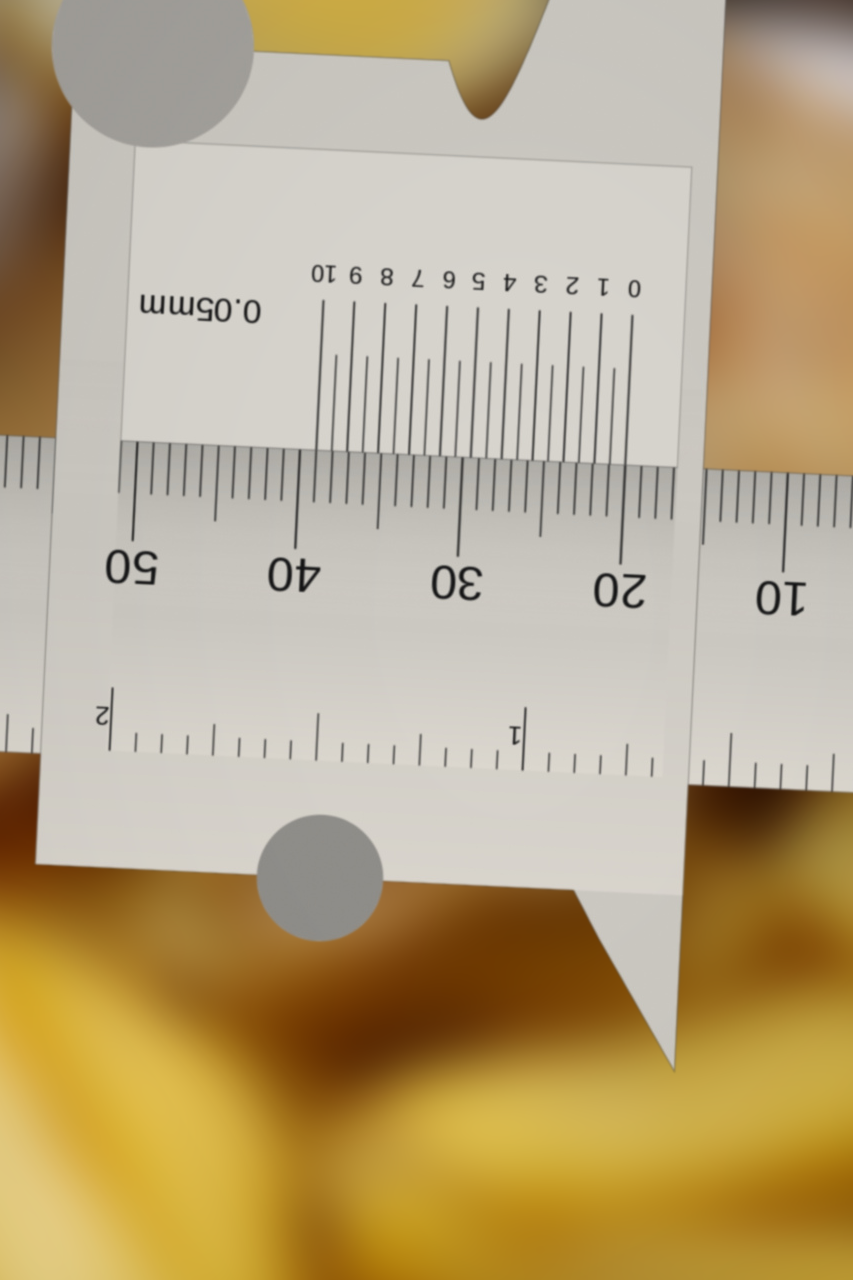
mm 20.0
